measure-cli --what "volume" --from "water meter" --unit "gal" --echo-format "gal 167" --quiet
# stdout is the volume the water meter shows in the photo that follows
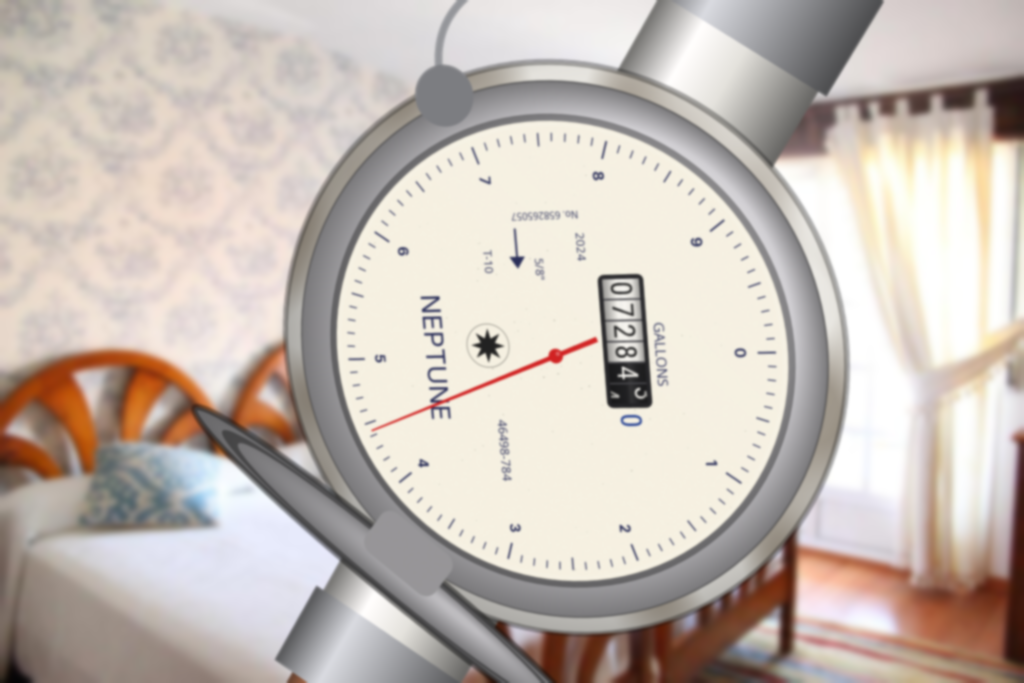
gal 728434.4
